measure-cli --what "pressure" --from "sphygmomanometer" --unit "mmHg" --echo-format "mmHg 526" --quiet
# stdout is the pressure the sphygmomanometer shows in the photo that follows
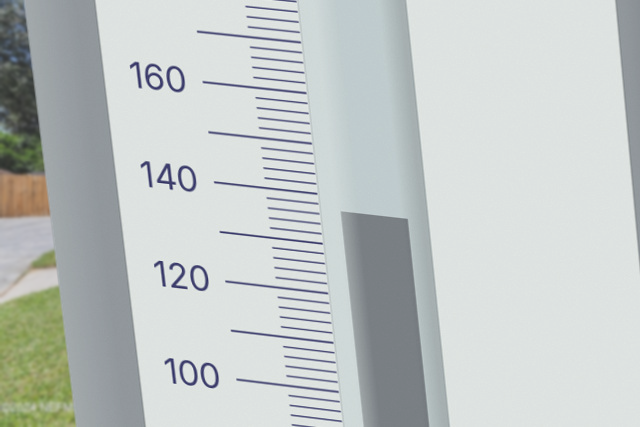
mmHg 137
